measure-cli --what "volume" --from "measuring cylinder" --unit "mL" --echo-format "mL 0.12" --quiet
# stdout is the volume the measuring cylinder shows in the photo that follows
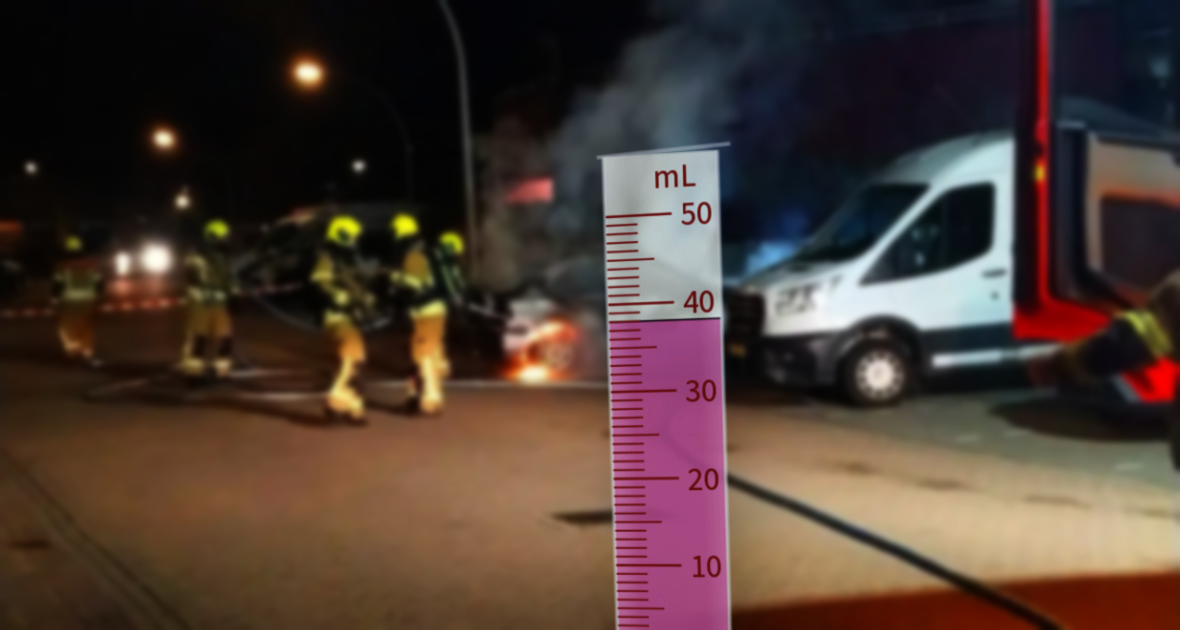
mL 38
